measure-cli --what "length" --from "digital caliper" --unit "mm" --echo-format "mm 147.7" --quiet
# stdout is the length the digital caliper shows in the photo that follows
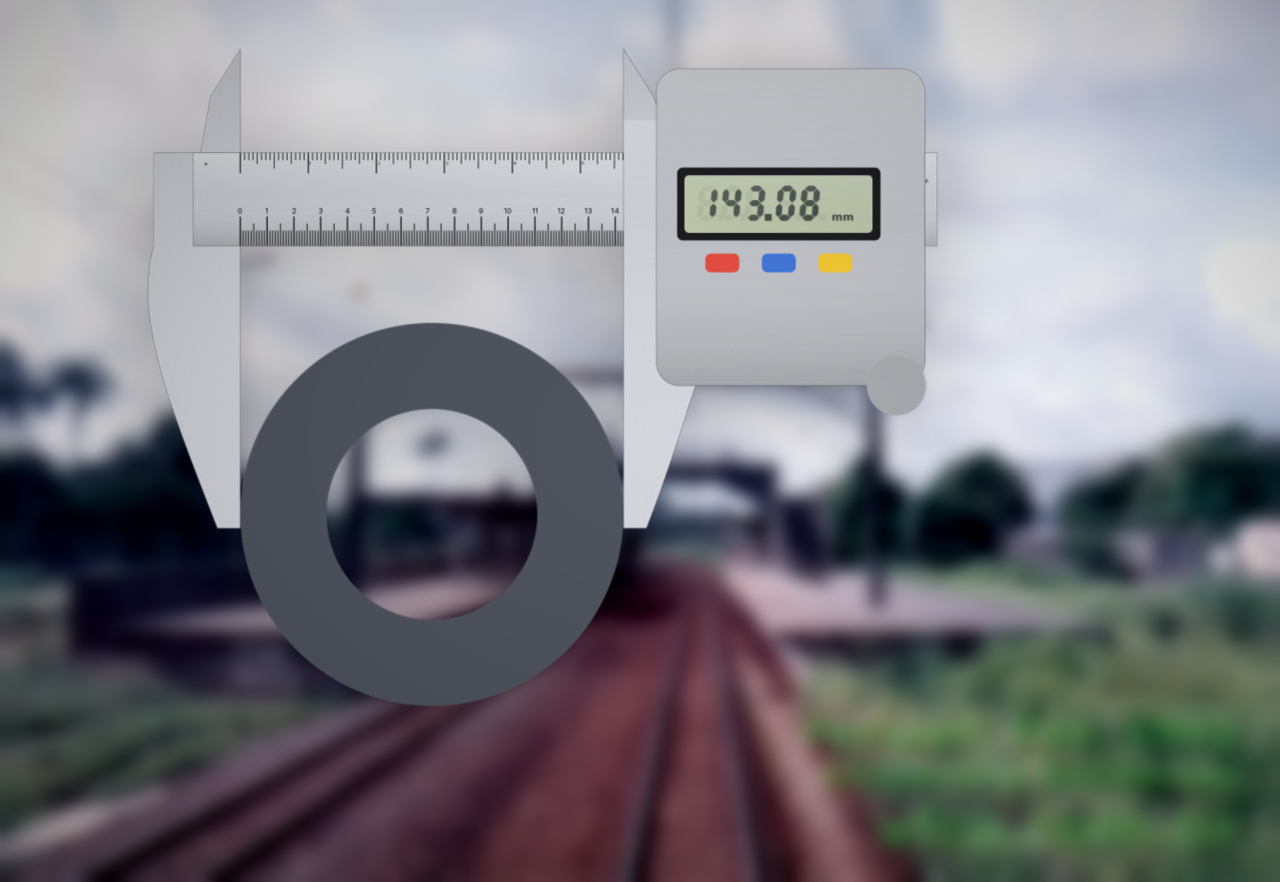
mm 143.08
